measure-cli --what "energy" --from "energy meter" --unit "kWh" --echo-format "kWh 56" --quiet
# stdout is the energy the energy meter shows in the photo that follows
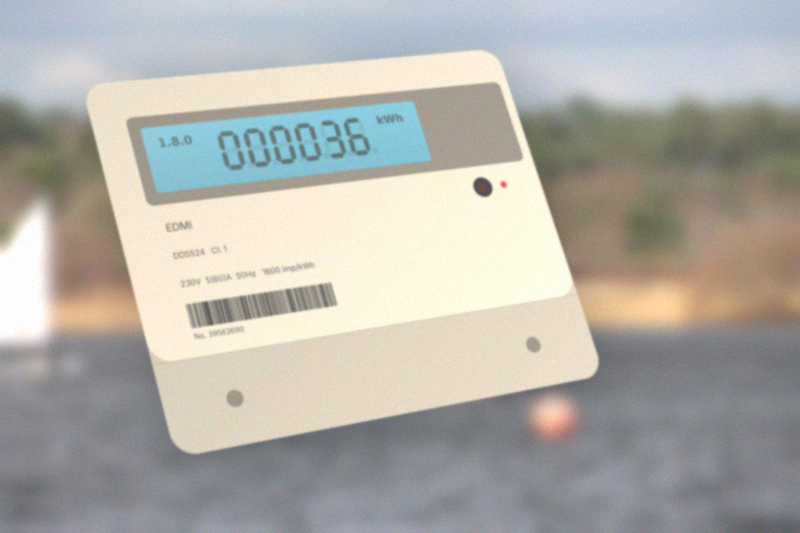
kWh 36
